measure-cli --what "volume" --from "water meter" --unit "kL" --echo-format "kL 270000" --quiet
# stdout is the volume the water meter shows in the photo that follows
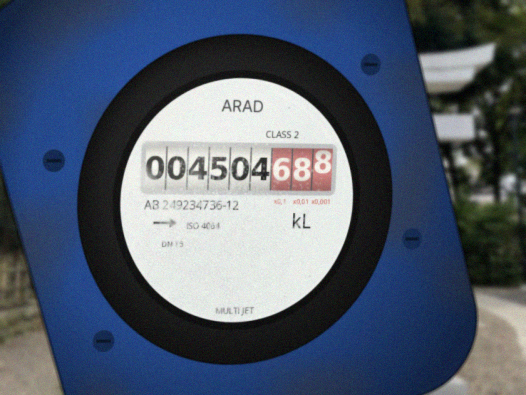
kL 4504.688
